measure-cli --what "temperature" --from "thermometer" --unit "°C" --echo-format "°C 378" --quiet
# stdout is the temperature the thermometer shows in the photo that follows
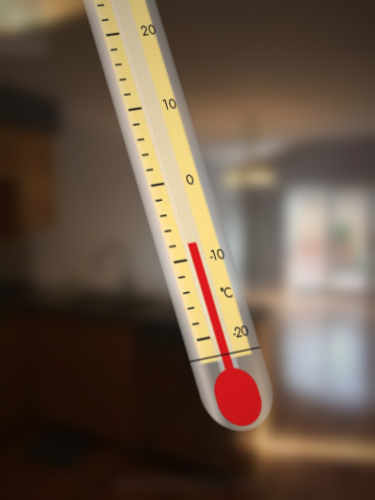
°C -8
